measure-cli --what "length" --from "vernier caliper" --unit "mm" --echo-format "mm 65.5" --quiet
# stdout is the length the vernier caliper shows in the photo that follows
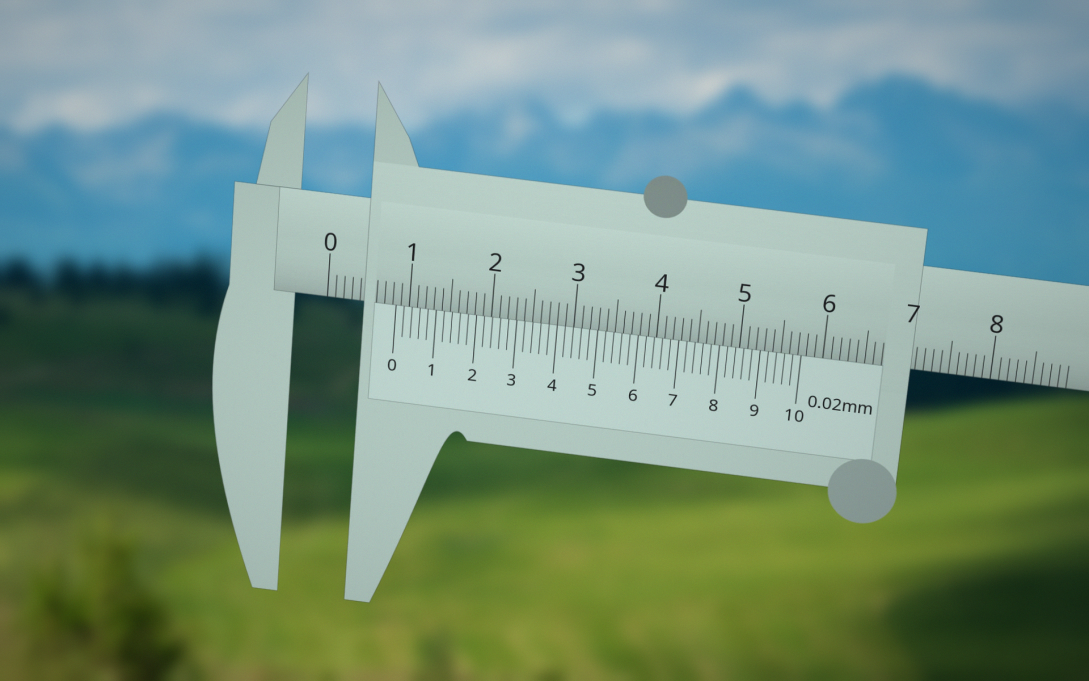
mm 8.4
